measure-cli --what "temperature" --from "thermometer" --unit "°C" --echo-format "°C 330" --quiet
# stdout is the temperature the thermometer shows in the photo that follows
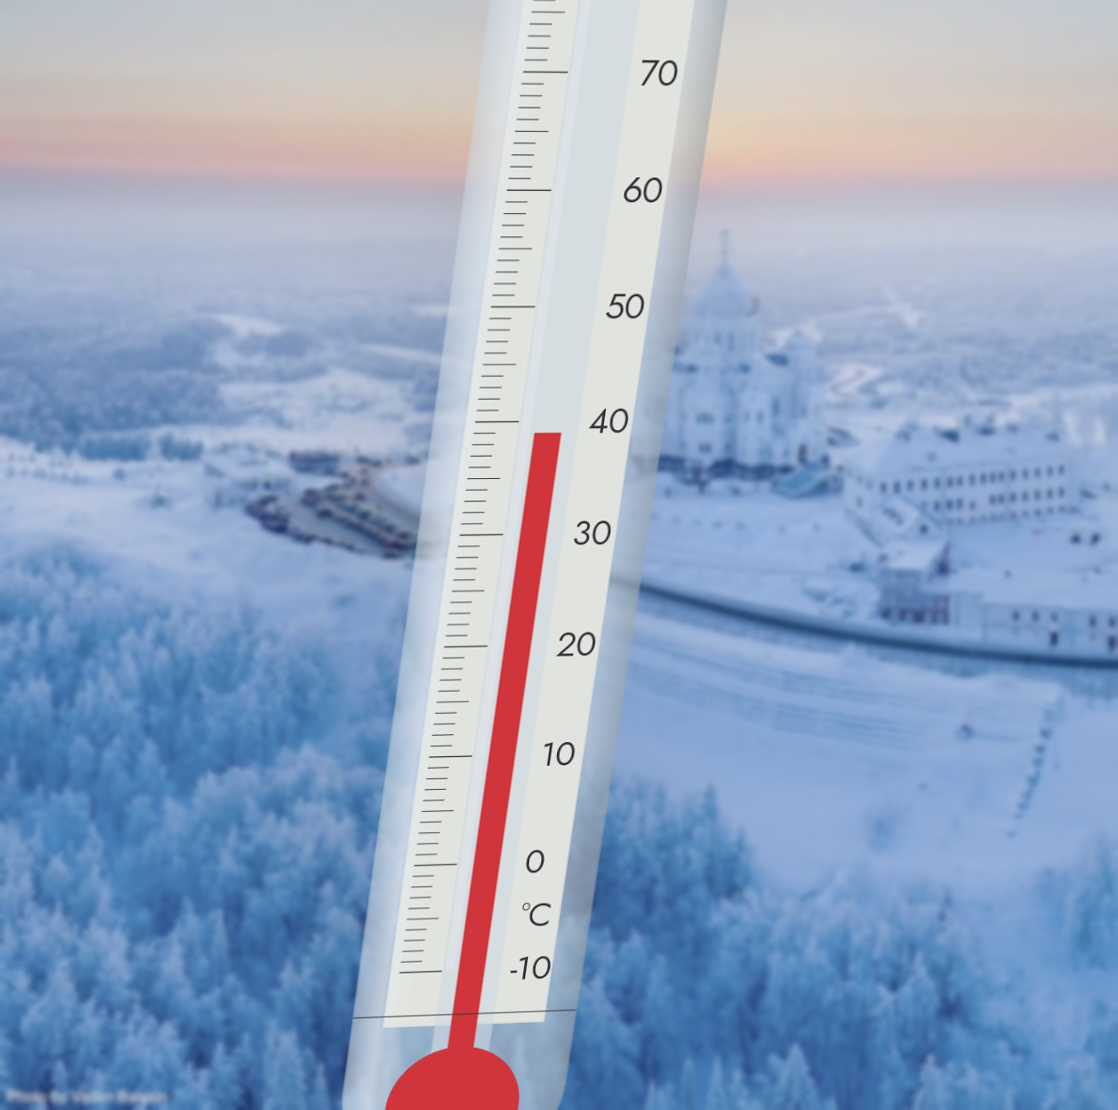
°C 39
